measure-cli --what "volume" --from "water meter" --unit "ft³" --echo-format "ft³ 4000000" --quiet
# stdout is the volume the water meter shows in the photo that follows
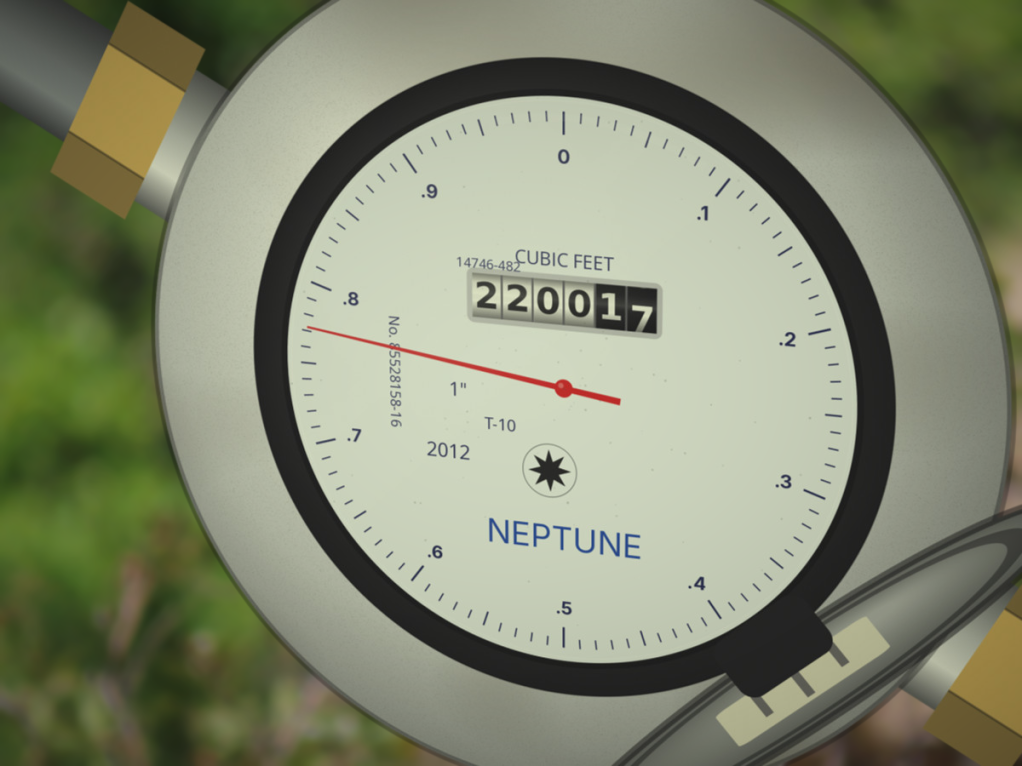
ft³ 220016.77
